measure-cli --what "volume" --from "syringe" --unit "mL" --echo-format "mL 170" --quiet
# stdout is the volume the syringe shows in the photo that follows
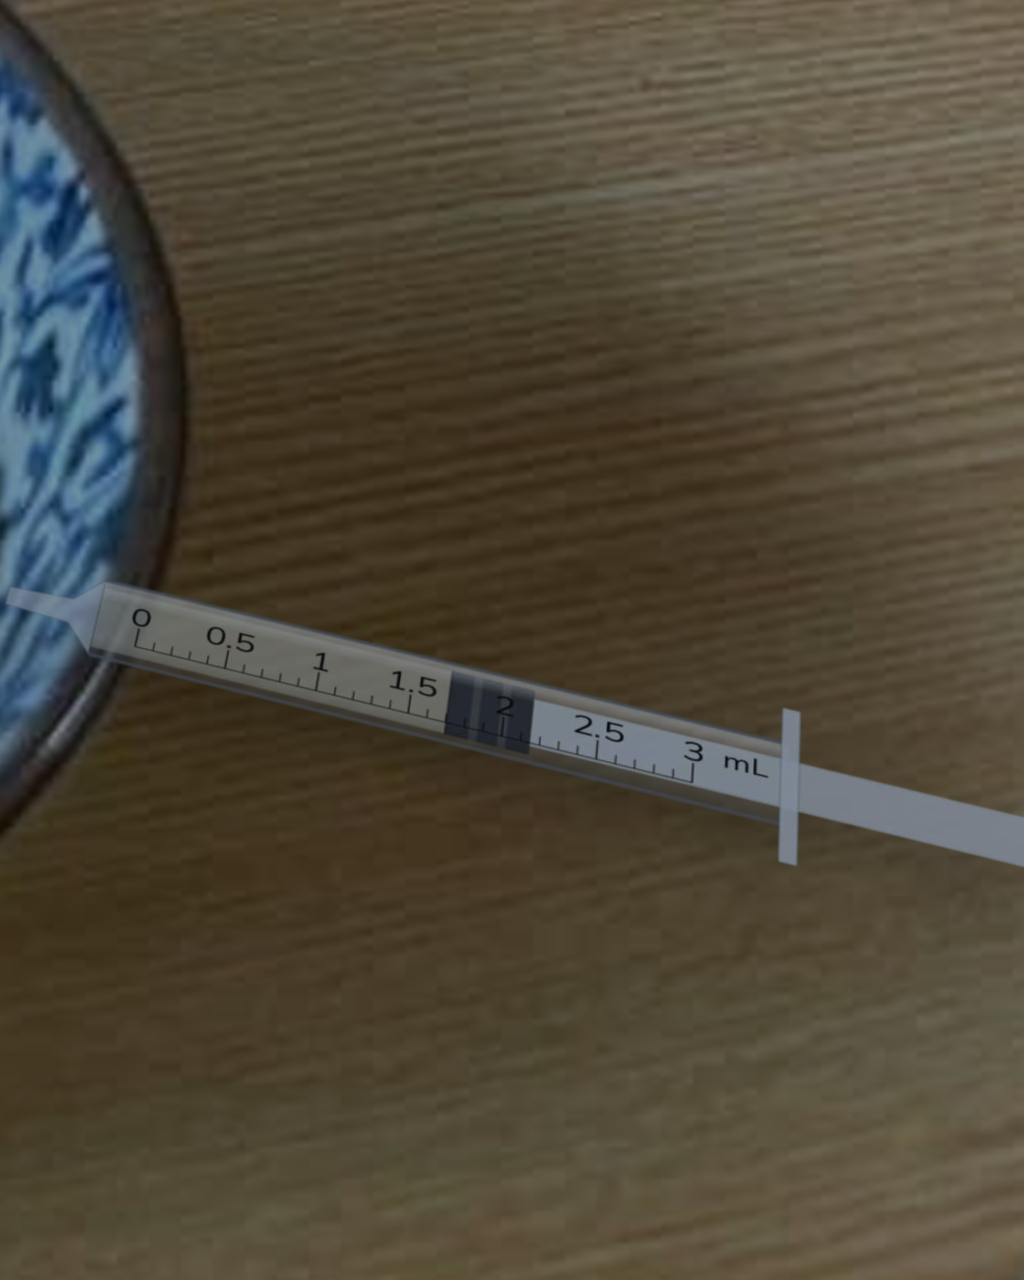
mL 1.7
